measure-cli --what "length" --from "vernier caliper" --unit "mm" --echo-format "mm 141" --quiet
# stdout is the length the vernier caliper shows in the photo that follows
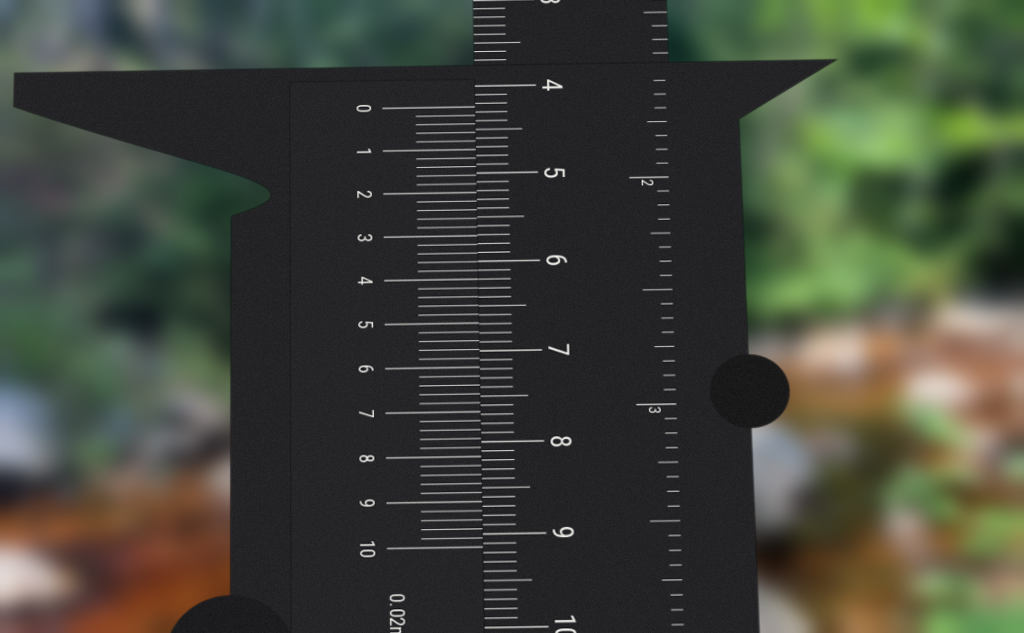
mm 42.4
